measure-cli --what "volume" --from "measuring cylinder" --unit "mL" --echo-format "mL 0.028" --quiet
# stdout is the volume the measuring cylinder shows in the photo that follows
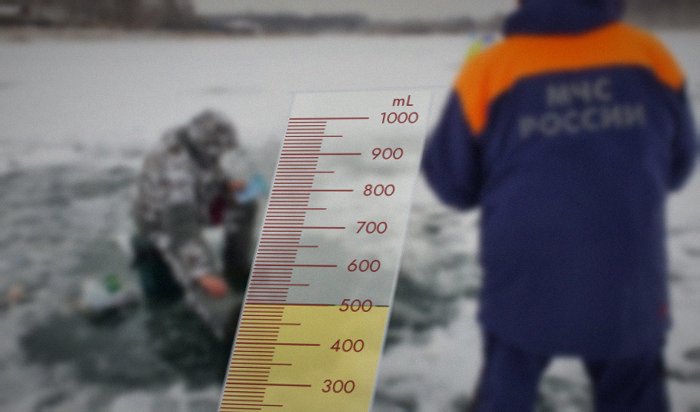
mL 500
